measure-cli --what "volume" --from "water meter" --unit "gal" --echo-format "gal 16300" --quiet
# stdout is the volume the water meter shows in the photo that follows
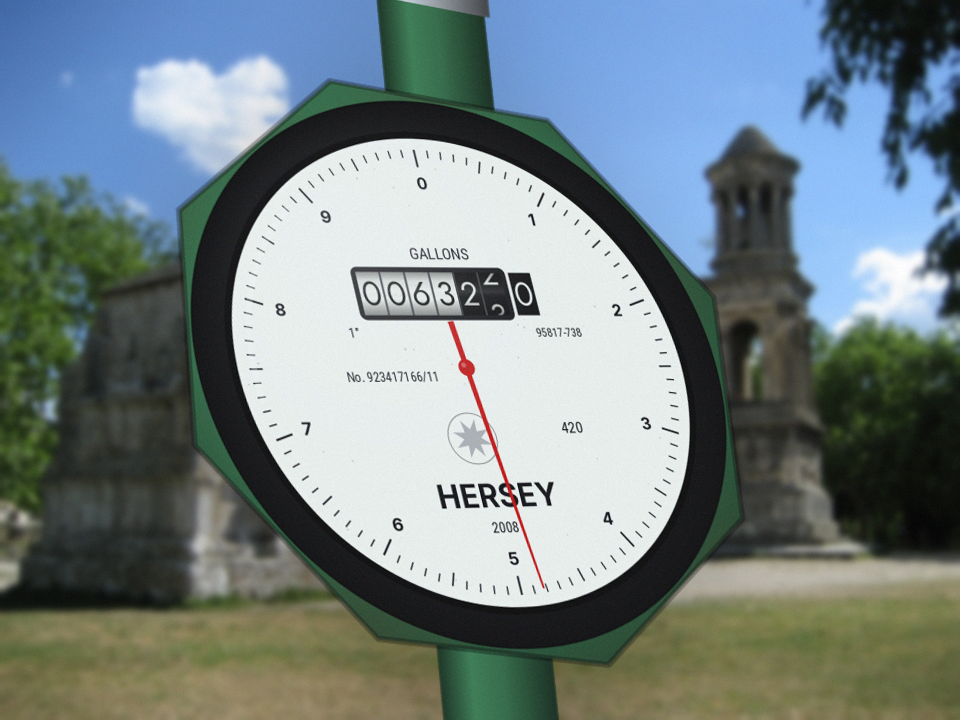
gal 63224.8
